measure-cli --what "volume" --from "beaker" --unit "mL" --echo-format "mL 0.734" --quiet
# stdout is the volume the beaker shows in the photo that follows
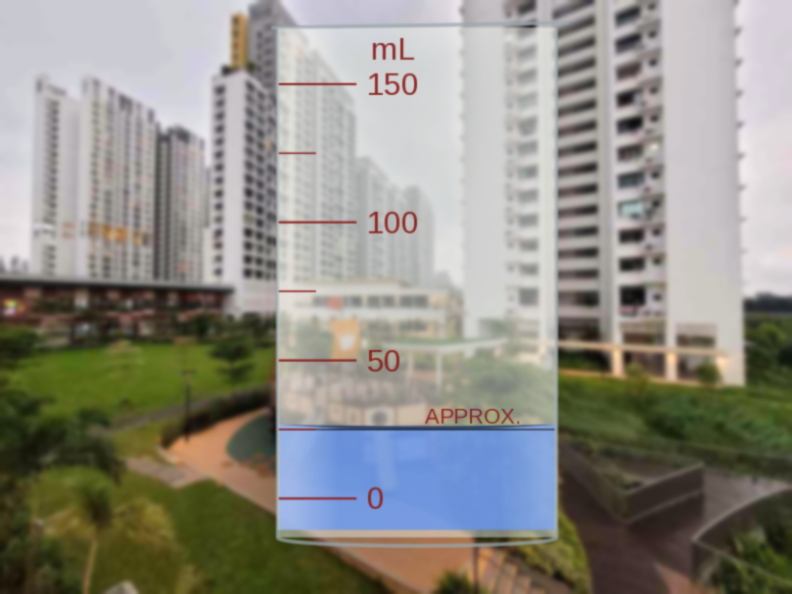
mL 25
